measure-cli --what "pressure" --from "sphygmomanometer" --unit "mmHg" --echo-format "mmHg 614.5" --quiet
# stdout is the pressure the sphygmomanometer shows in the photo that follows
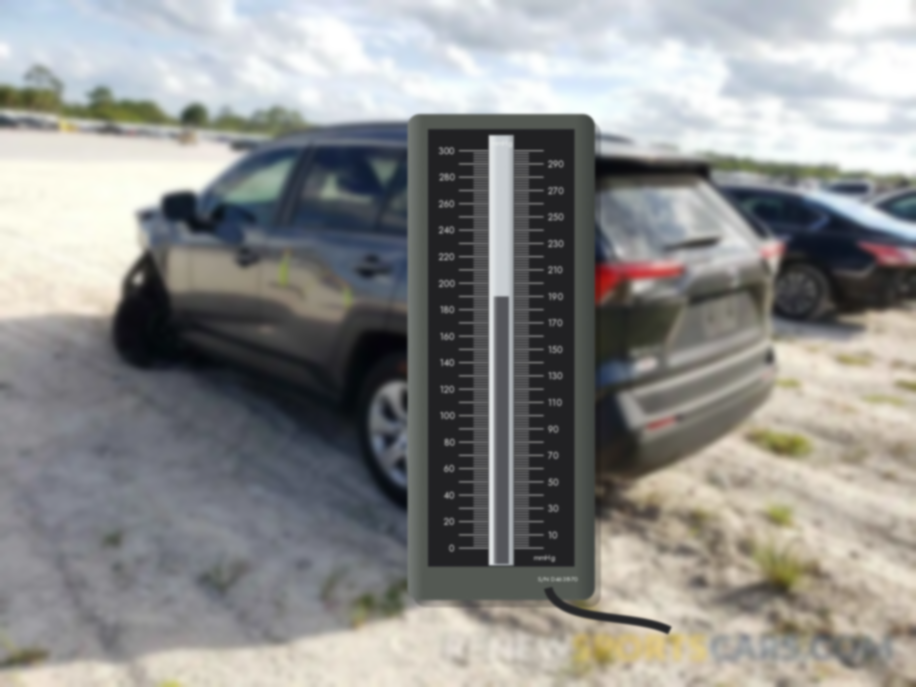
mmHg 190
